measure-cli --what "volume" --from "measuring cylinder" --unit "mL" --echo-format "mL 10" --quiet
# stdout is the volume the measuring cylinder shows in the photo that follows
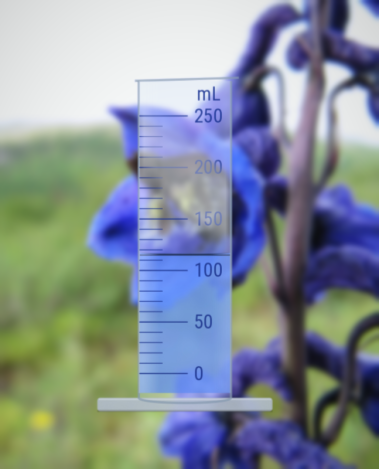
mL 115
